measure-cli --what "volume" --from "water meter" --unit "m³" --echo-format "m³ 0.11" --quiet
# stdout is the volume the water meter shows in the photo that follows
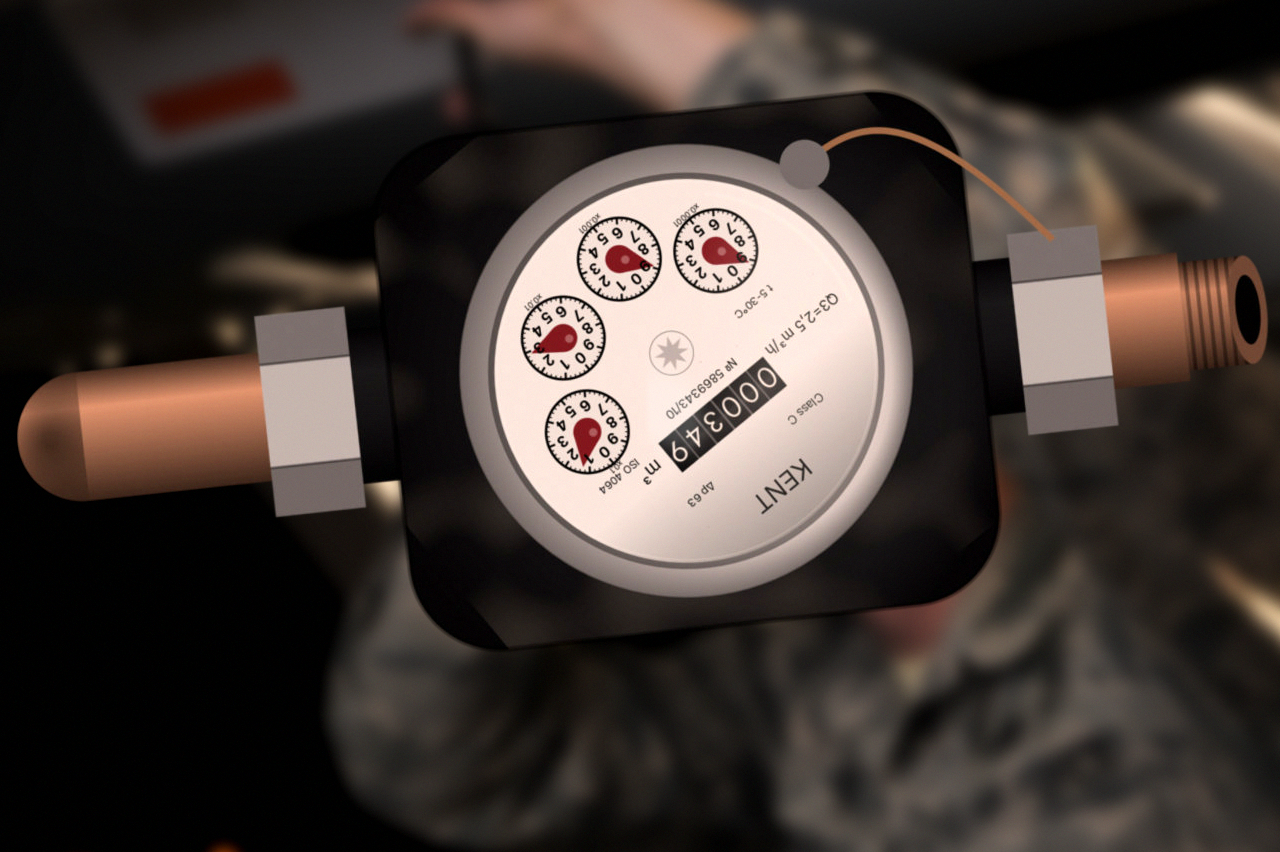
m³ 349.1289
